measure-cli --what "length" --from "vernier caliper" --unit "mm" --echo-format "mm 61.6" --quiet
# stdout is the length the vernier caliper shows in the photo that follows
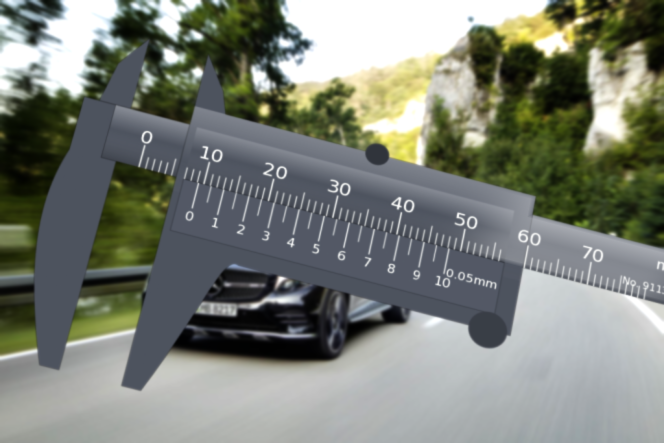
mm 9.2
